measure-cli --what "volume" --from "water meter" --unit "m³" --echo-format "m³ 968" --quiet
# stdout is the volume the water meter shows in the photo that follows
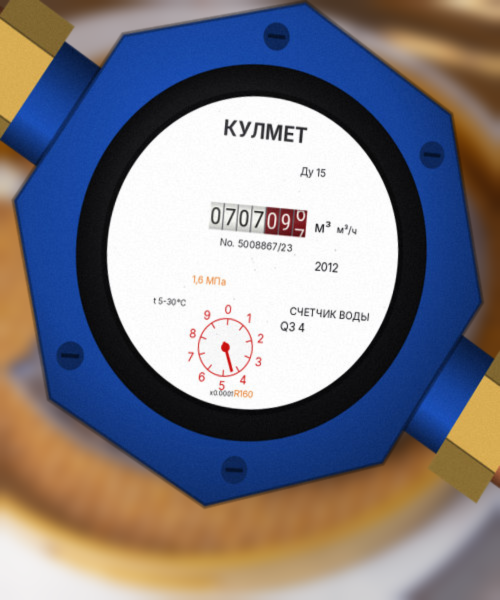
m³ 707.0964
